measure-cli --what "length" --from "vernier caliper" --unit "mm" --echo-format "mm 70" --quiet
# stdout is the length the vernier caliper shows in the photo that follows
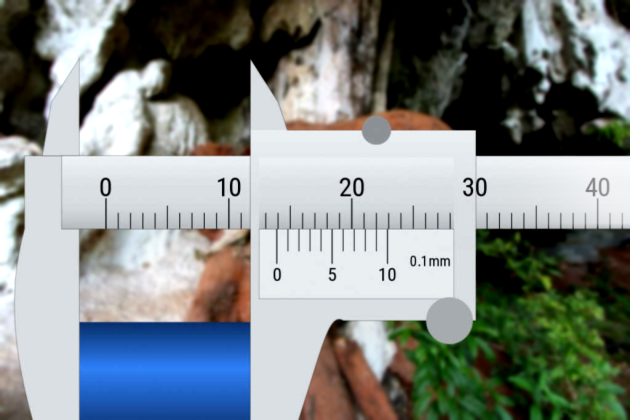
mm 13.9
